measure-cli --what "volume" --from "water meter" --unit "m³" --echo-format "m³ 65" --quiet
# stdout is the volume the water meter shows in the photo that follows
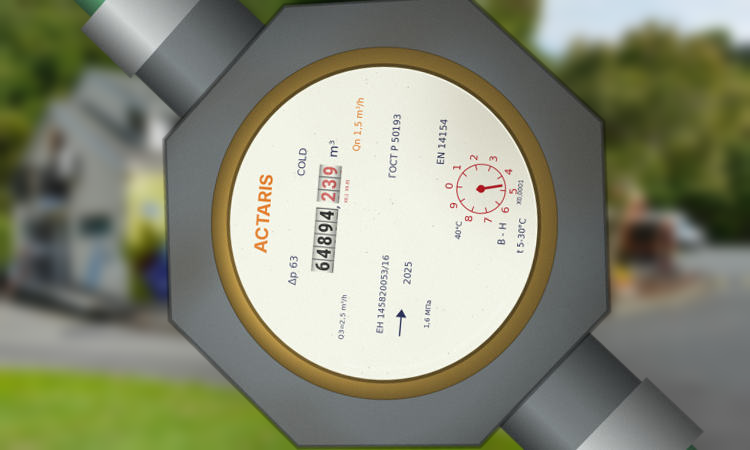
m³ 64894.2394
